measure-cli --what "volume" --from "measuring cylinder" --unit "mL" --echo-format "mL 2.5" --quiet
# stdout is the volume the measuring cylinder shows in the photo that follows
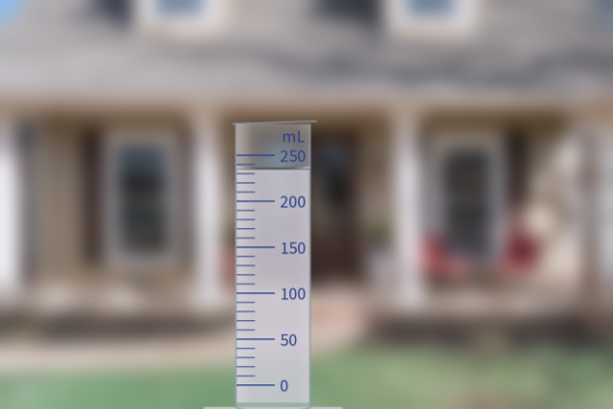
mL 235
